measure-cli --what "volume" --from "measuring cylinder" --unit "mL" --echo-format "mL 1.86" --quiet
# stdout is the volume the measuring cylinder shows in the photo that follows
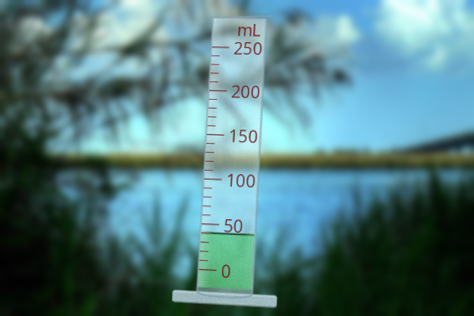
mL 40
